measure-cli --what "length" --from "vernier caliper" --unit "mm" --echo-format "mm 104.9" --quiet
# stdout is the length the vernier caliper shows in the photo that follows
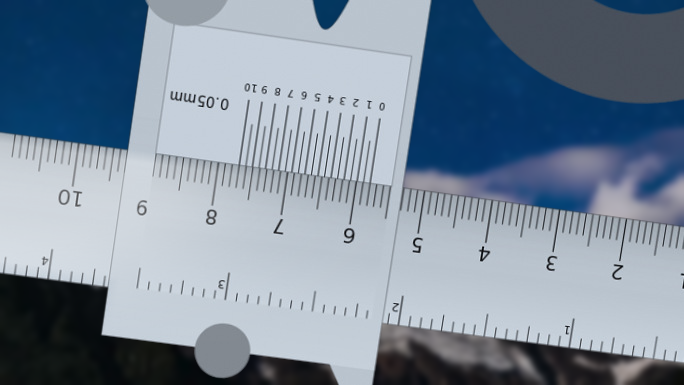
mm 58.0
